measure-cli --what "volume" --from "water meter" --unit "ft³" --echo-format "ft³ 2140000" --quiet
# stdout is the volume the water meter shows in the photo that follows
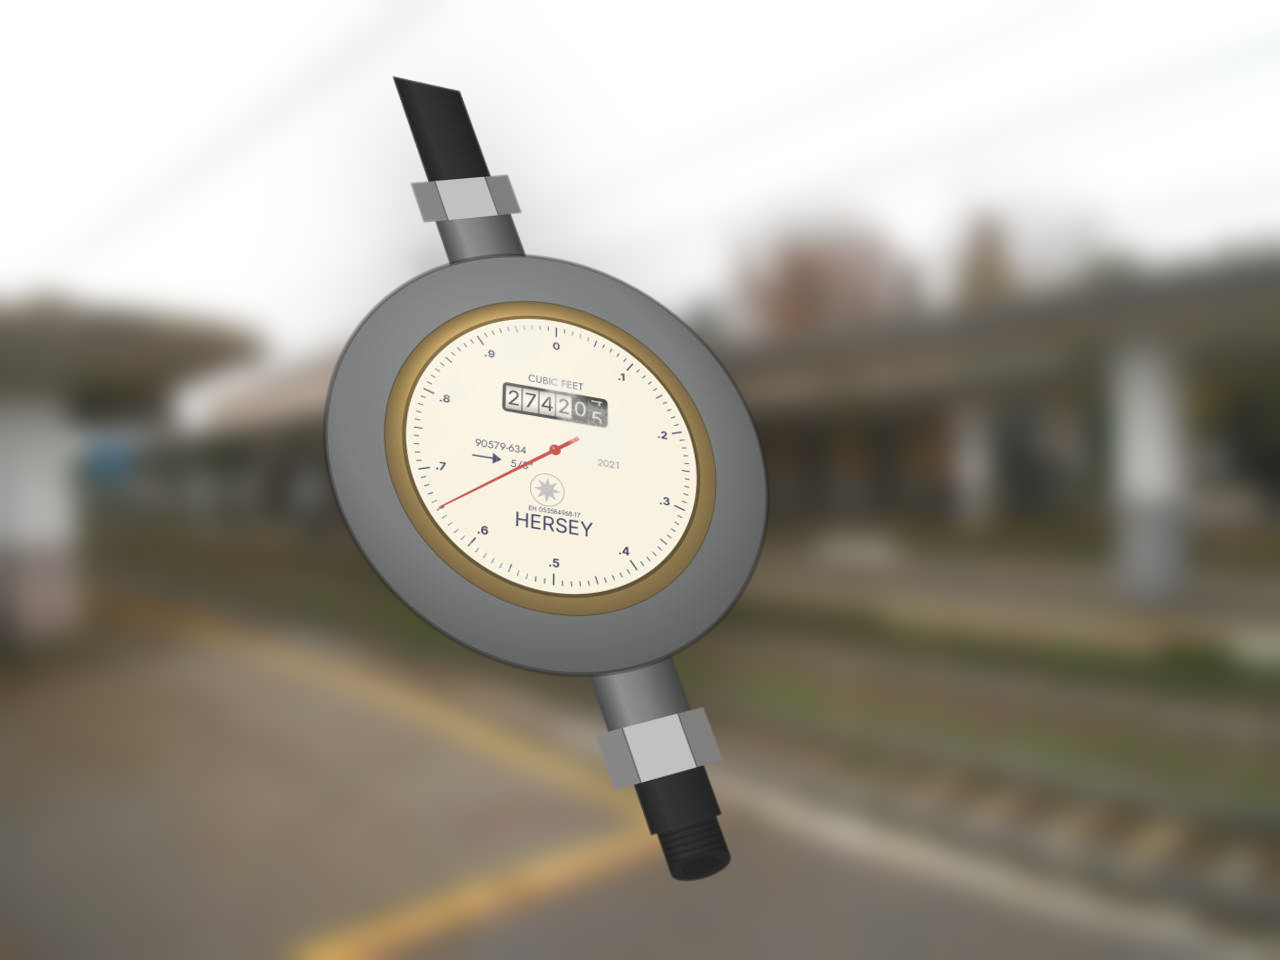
ft³ 274204.65
